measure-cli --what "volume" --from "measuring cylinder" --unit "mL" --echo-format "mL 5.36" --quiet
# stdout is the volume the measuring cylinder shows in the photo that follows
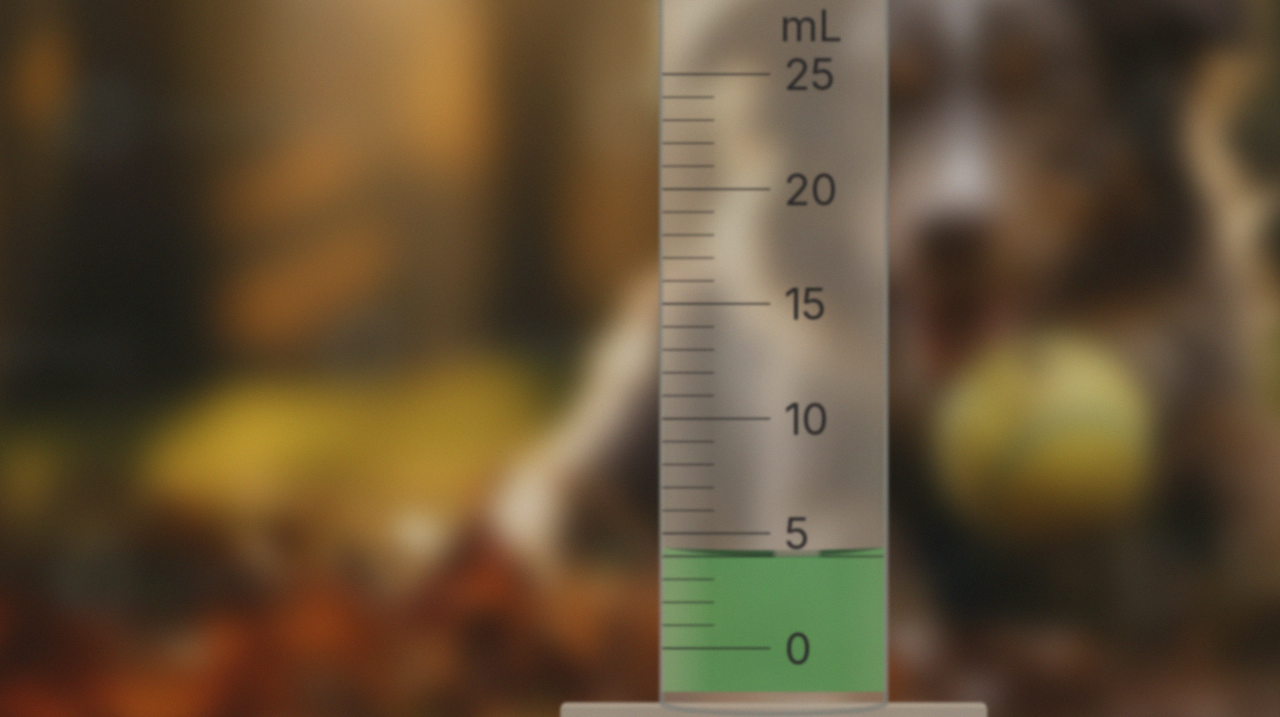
mL 4
